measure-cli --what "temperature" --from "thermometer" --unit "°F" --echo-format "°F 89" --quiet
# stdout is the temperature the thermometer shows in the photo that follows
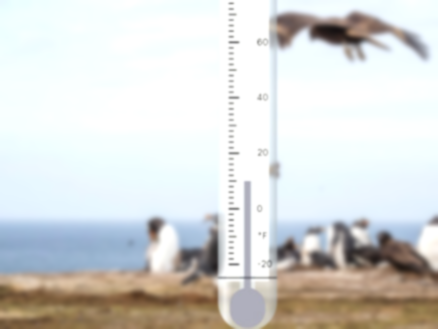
°F 10
